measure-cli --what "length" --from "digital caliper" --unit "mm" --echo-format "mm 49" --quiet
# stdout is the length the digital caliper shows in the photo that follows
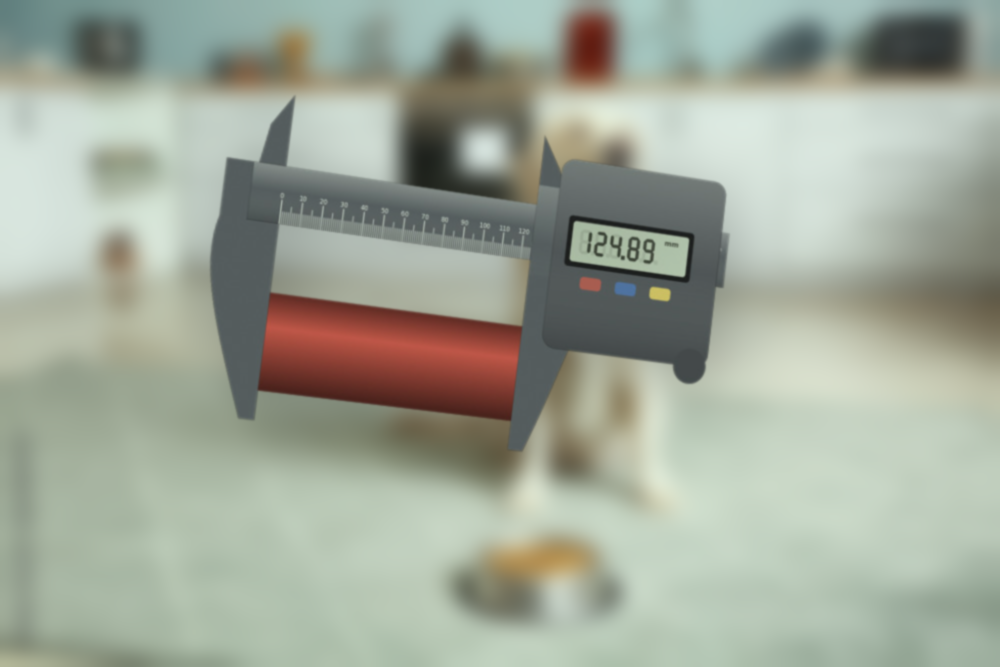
mm 124.89
